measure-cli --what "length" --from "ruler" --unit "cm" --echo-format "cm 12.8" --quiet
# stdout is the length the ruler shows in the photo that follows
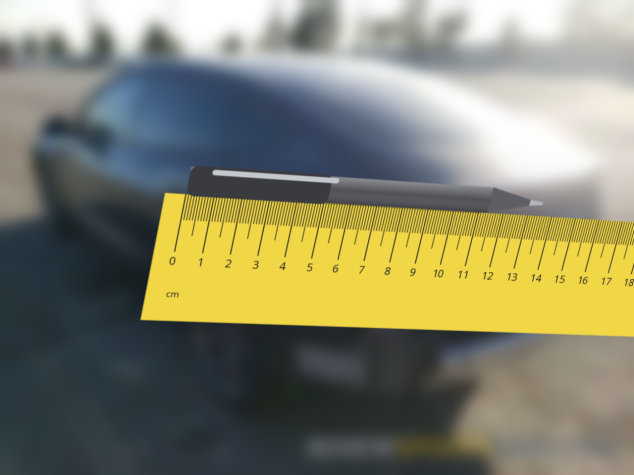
cm 13.5
